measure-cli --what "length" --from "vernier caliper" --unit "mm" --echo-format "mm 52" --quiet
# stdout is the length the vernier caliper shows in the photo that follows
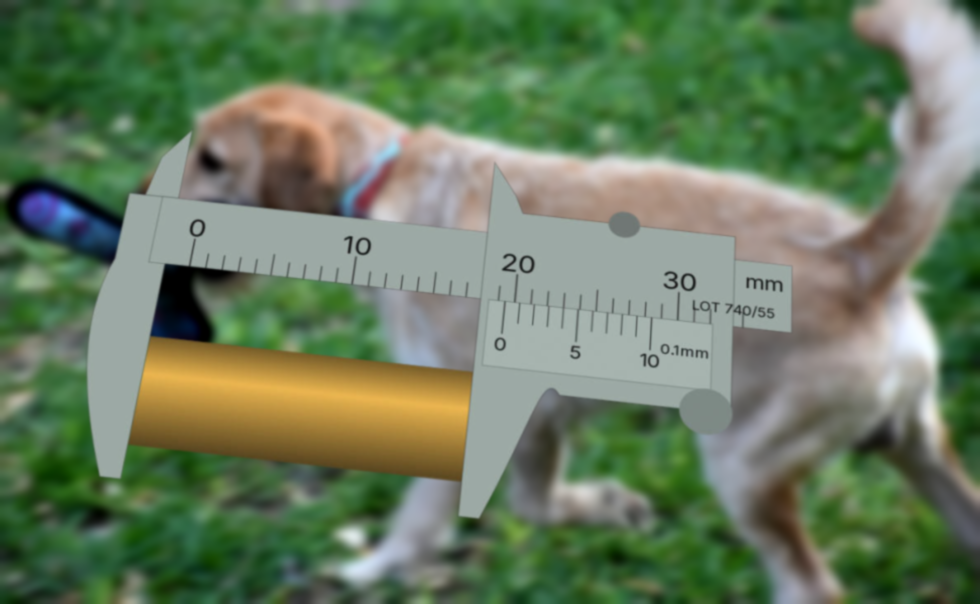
mm 19.4
